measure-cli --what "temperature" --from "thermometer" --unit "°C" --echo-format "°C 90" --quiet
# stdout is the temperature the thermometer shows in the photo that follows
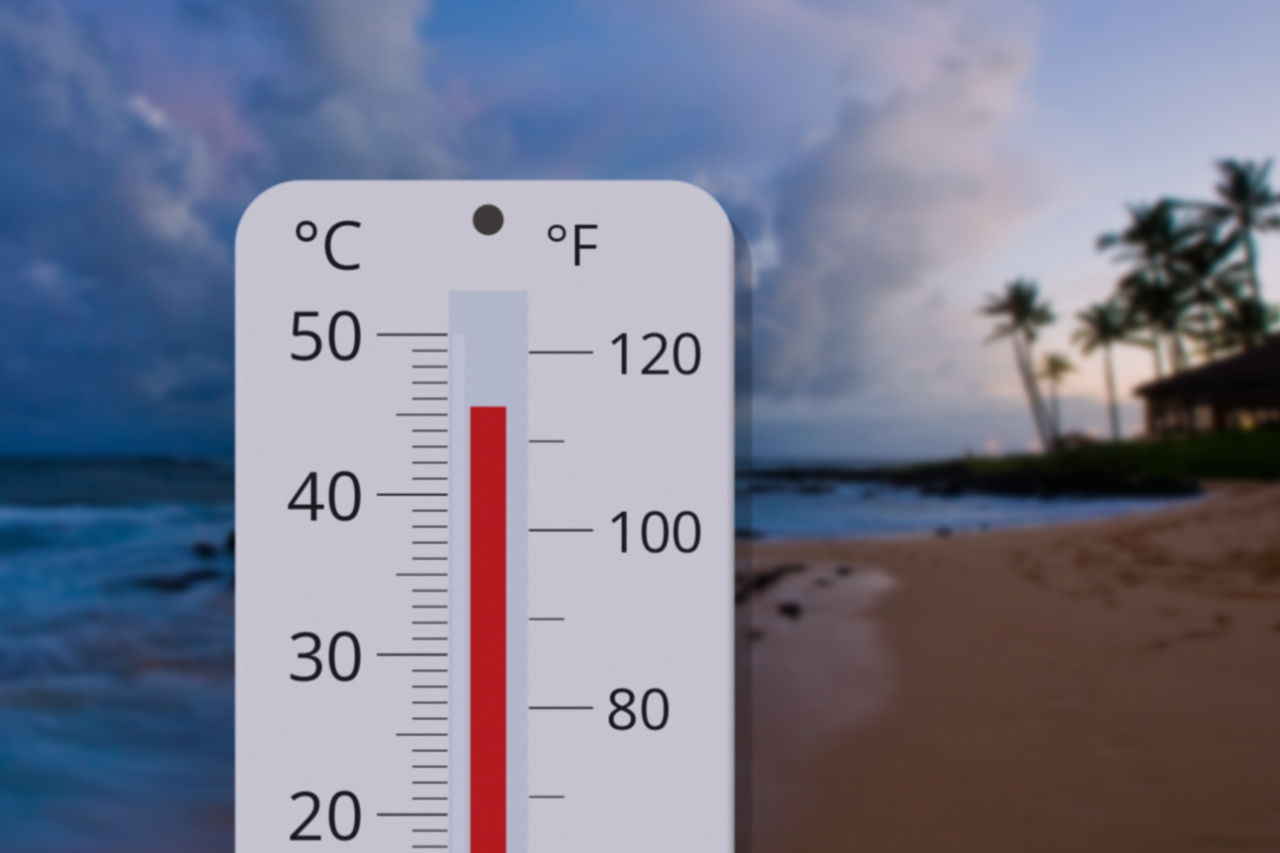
°C 45.5
